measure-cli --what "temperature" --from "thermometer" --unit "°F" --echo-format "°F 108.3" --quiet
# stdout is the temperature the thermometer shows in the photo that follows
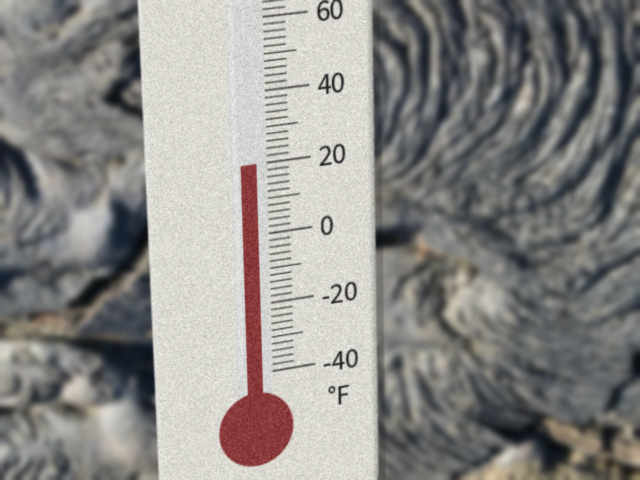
°F 20
